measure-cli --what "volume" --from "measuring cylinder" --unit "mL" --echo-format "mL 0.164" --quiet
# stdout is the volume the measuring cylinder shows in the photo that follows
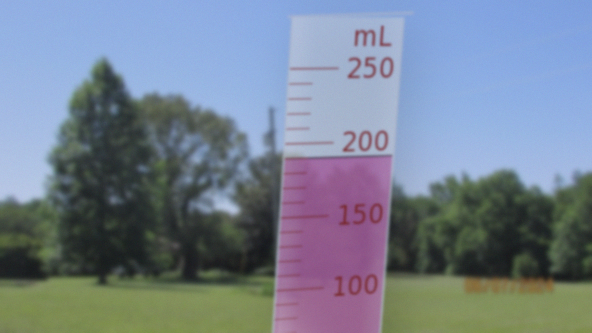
mL 190
